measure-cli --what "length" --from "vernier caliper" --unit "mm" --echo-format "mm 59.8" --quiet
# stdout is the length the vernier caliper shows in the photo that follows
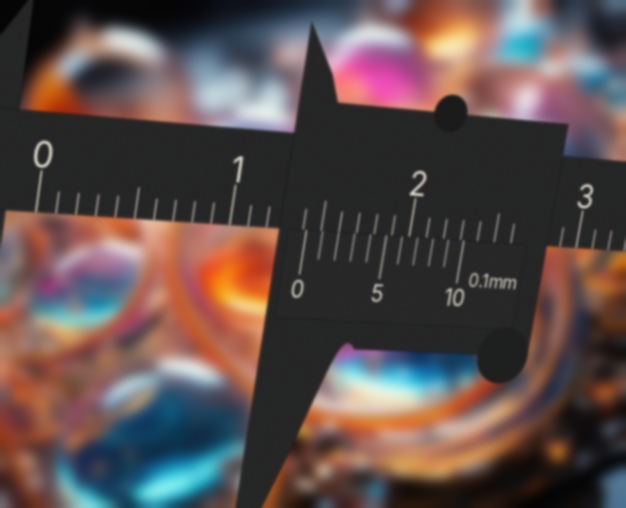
mm 14.2
